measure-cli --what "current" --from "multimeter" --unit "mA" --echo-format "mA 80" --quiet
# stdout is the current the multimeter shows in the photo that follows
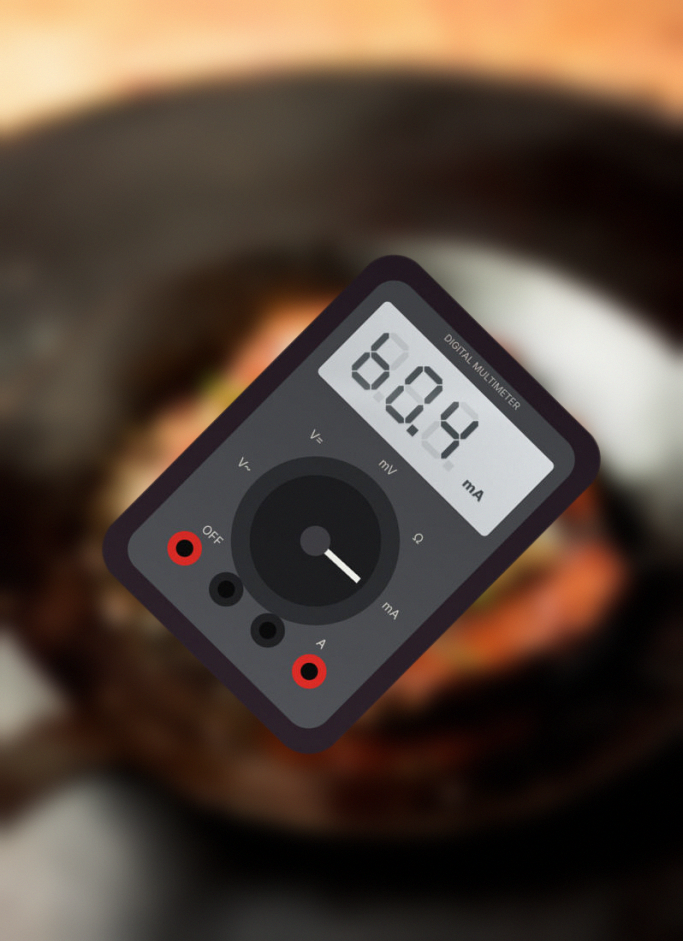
mA 60.4
